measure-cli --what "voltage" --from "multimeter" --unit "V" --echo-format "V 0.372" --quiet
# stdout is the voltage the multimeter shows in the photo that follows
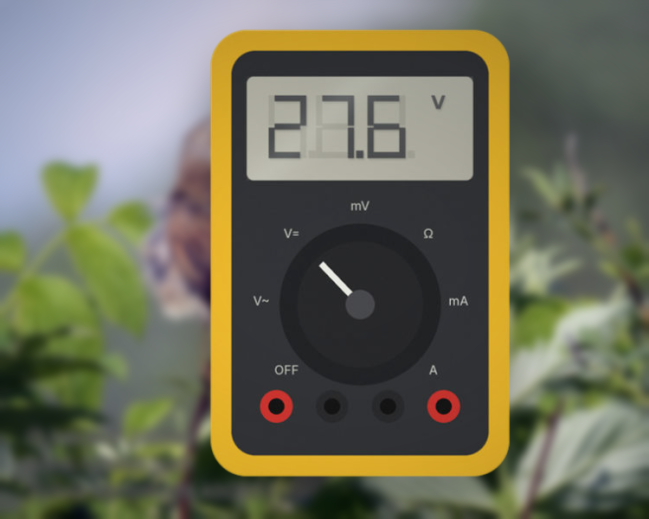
V 27.6
